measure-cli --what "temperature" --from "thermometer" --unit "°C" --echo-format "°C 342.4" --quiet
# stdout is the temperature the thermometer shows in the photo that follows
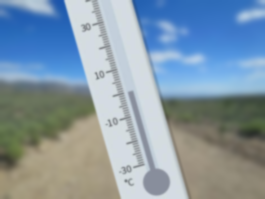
°C 0
